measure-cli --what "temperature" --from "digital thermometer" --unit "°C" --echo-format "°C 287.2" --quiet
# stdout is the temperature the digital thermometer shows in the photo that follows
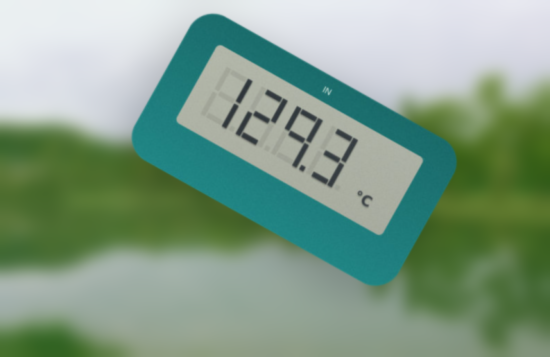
°C 129.3
